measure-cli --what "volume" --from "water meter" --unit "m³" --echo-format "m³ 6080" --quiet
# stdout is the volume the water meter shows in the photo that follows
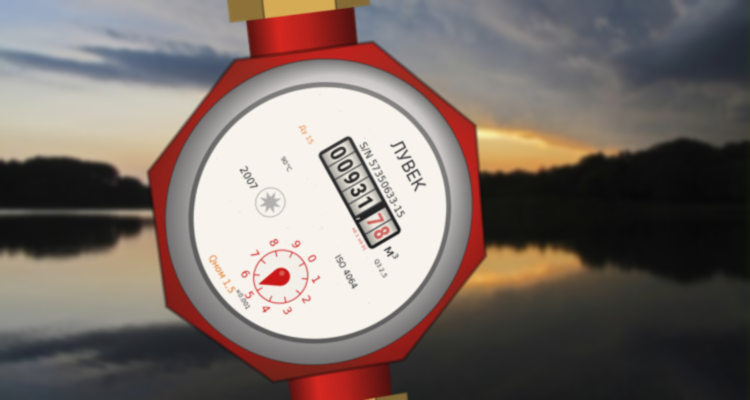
m³ 931.785
